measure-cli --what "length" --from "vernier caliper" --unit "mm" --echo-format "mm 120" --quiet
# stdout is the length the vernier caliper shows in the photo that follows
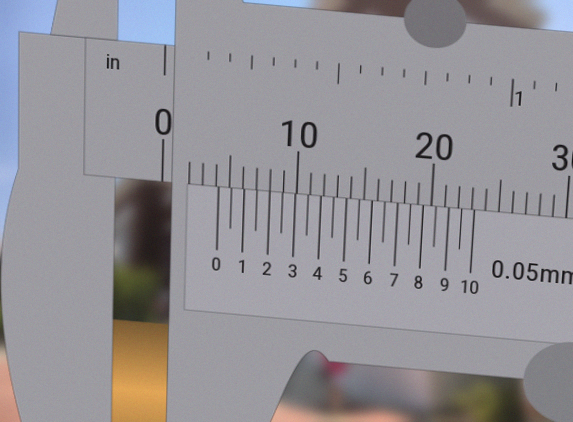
mm 4.2
